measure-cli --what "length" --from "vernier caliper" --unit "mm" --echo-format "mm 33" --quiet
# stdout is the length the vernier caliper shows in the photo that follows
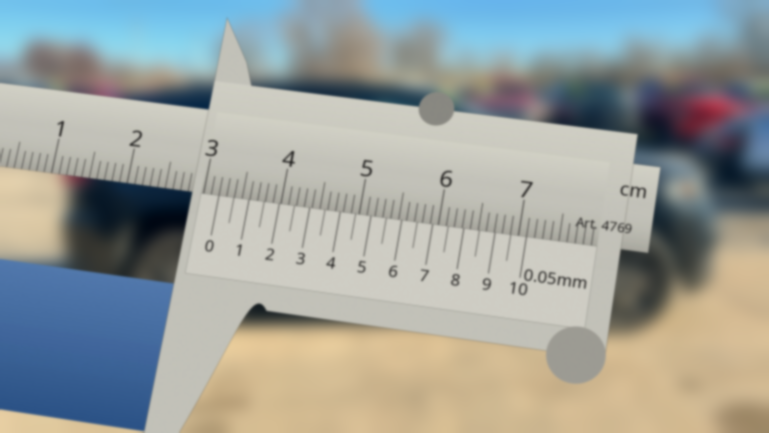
mm 32.0
